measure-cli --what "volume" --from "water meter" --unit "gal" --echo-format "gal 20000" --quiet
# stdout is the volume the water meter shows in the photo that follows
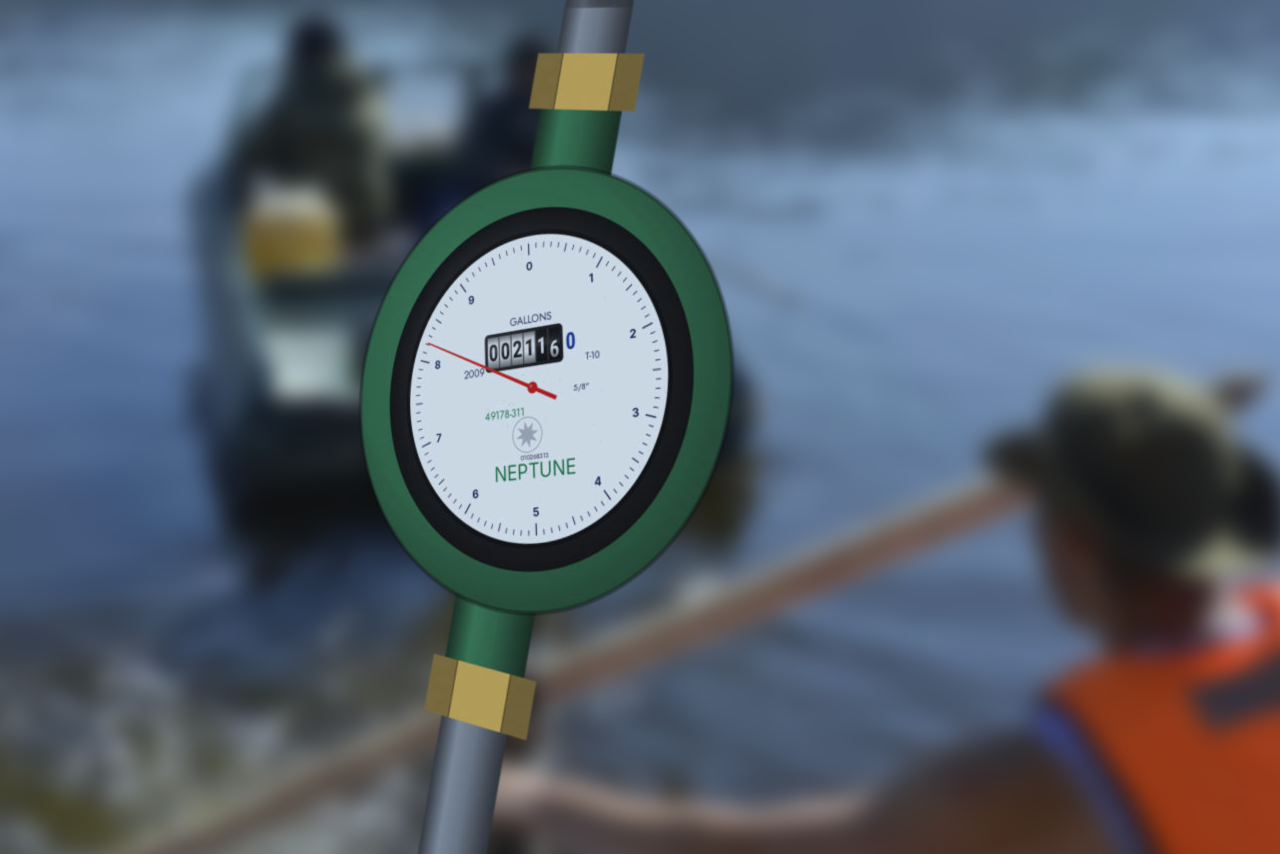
gal 21158.2
